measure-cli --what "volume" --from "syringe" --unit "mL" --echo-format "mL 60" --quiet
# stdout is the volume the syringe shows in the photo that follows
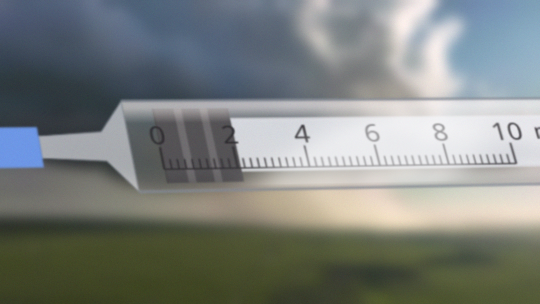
mL 0
